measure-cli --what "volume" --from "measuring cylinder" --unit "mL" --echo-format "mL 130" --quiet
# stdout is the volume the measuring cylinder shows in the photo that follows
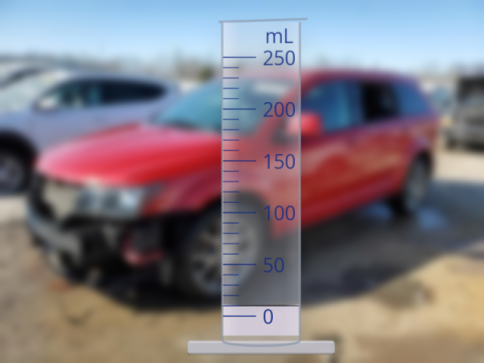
mL 10
